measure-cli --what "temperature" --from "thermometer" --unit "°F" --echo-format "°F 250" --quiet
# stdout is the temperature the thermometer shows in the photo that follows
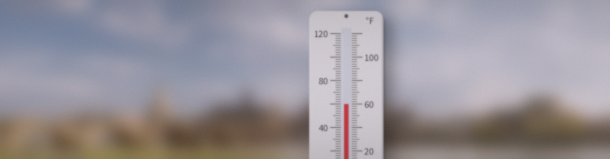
°F 60
